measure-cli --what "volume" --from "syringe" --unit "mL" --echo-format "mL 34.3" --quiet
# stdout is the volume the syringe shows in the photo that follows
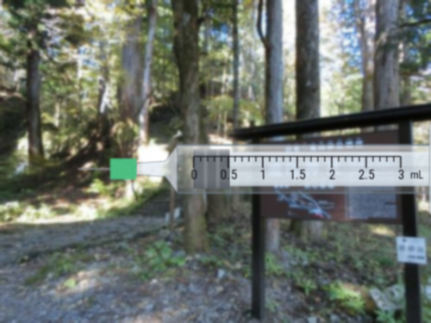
mL 0
